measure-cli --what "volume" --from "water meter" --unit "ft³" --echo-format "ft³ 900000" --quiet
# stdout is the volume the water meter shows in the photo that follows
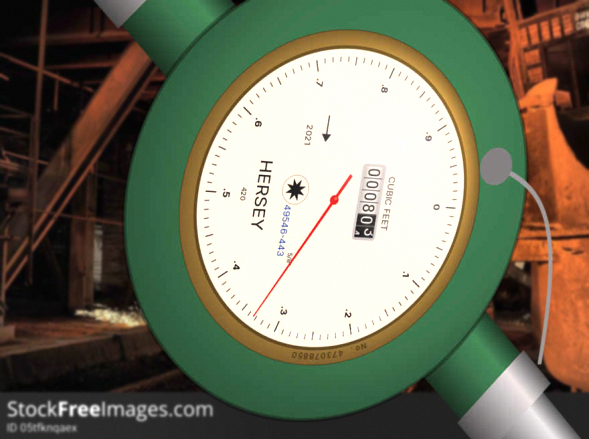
ft³ 803.33
